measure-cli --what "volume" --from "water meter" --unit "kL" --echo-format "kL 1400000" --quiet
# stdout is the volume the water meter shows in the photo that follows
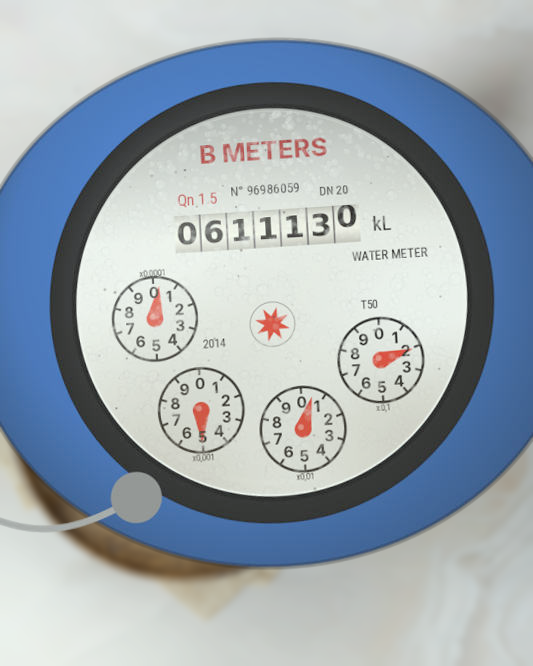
kL 611130.2050
